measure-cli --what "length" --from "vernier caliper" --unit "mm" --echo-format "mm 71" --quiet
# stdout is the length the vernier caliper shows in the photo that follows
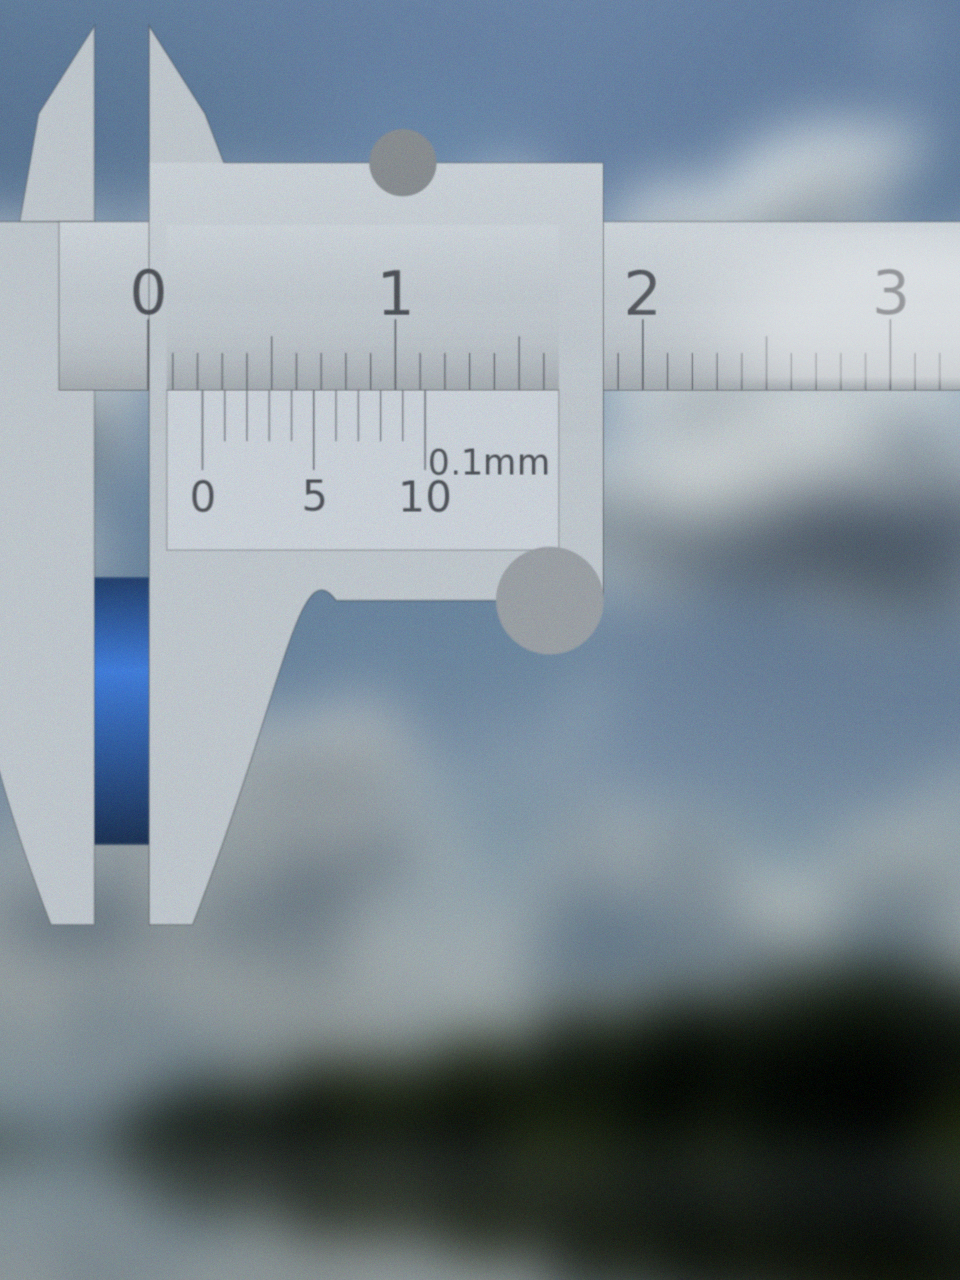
mm 2.2
